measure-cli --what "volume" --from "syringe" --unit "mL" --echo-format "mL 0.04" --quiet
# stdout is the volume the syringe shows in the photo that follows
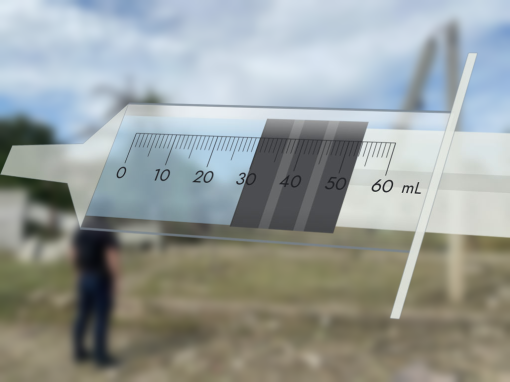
mL 30
